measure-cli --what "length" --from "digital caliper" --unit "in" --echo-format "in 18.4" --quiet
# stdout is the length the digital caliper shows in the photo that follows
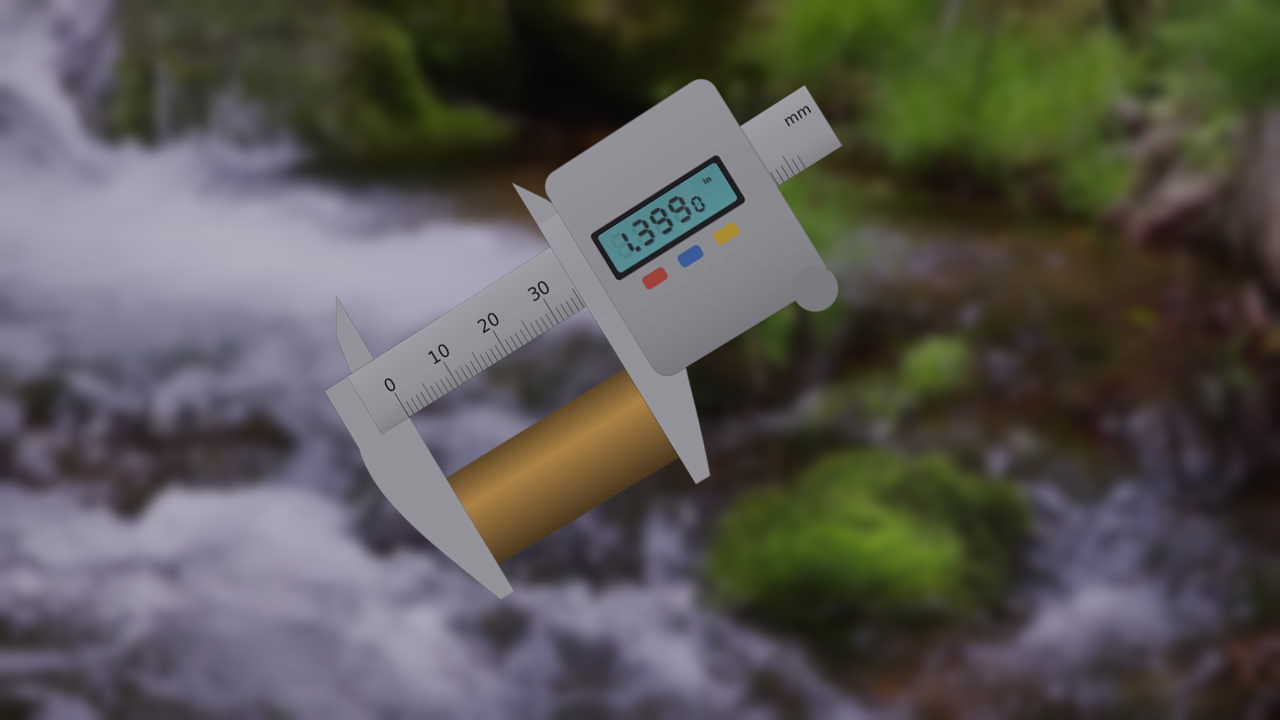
in 1.3990
